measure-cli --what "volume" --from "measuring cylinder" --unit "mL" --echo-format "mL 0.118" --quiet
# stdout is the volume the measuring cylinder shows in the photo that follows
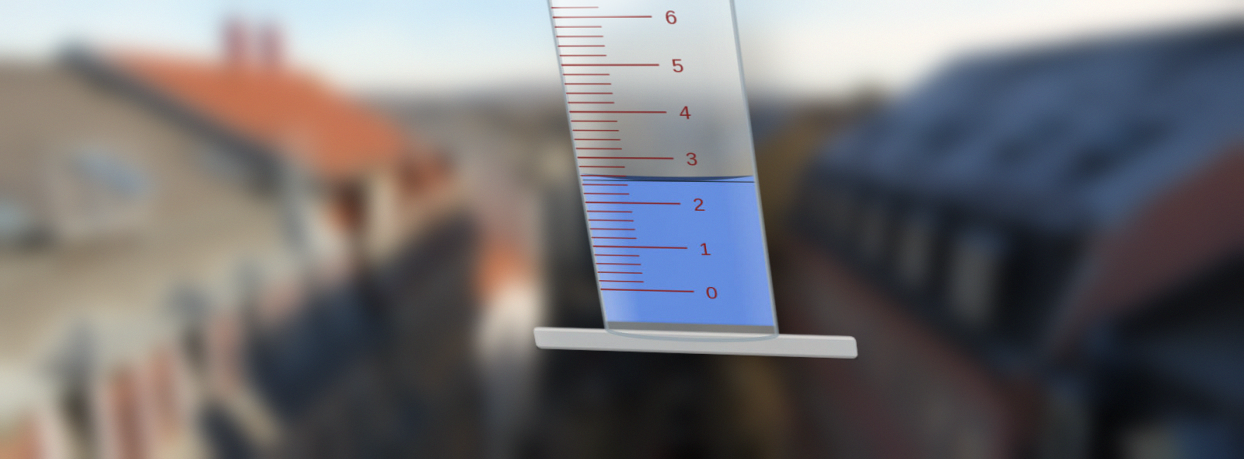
mL 2.5
